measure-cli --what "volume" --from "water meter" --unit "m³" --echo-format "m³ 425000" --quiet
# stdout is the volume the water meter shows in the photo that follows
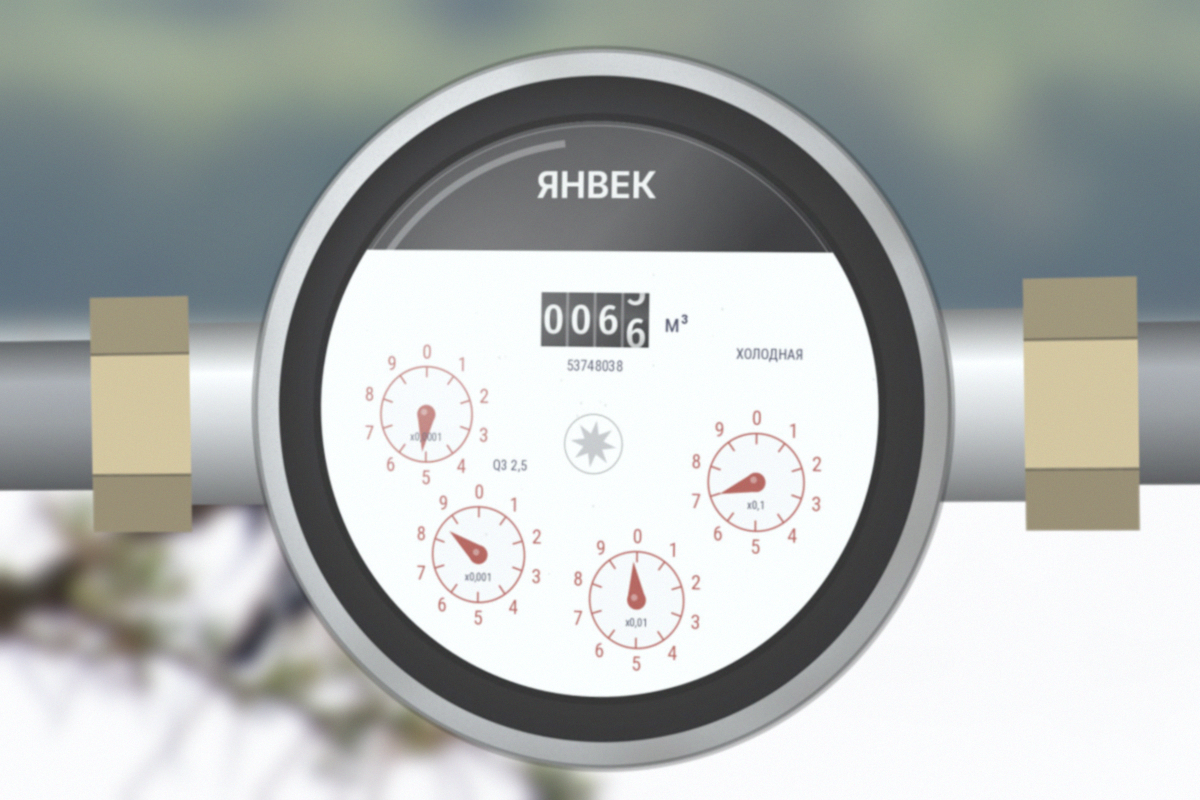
m³ 65.6985
